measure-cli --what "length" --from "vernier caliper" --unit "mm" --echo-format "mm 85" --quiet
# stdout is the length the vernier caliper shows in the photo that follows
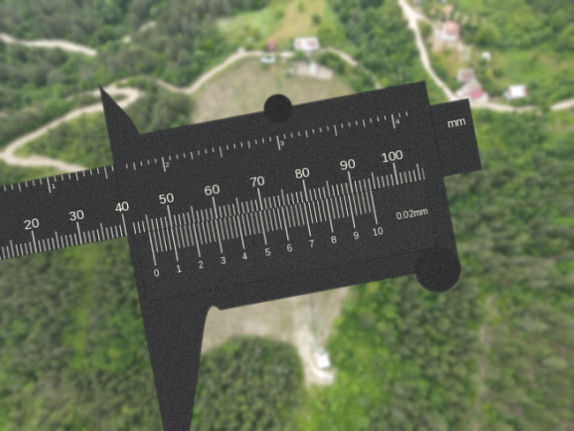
mm 45.0
